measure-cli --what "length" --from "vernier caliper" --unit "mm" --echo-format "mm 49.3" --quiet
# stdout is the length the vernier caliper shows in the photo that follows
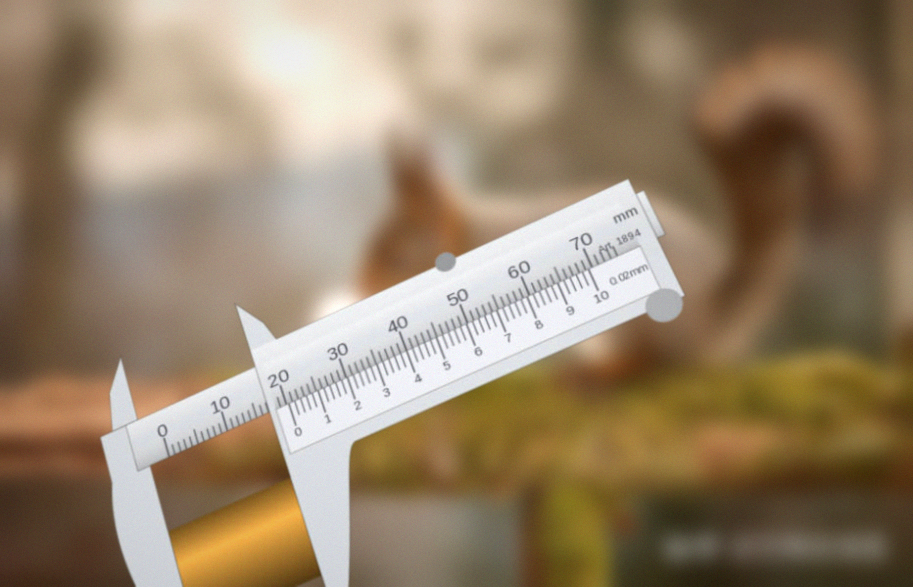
mm 20.4
